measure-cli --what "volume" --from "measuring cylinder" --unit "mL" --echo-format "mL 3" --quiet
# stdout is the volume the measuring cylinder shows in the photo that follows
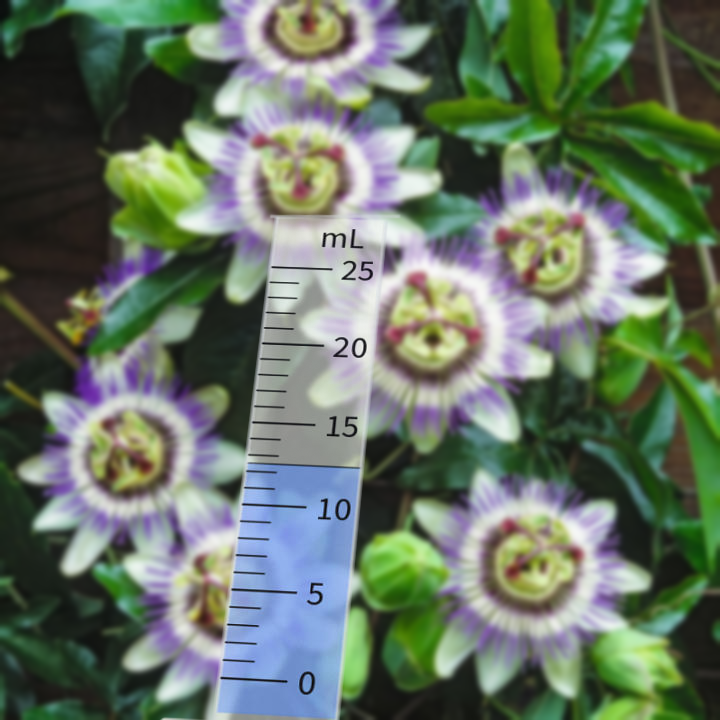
mL 12.5
